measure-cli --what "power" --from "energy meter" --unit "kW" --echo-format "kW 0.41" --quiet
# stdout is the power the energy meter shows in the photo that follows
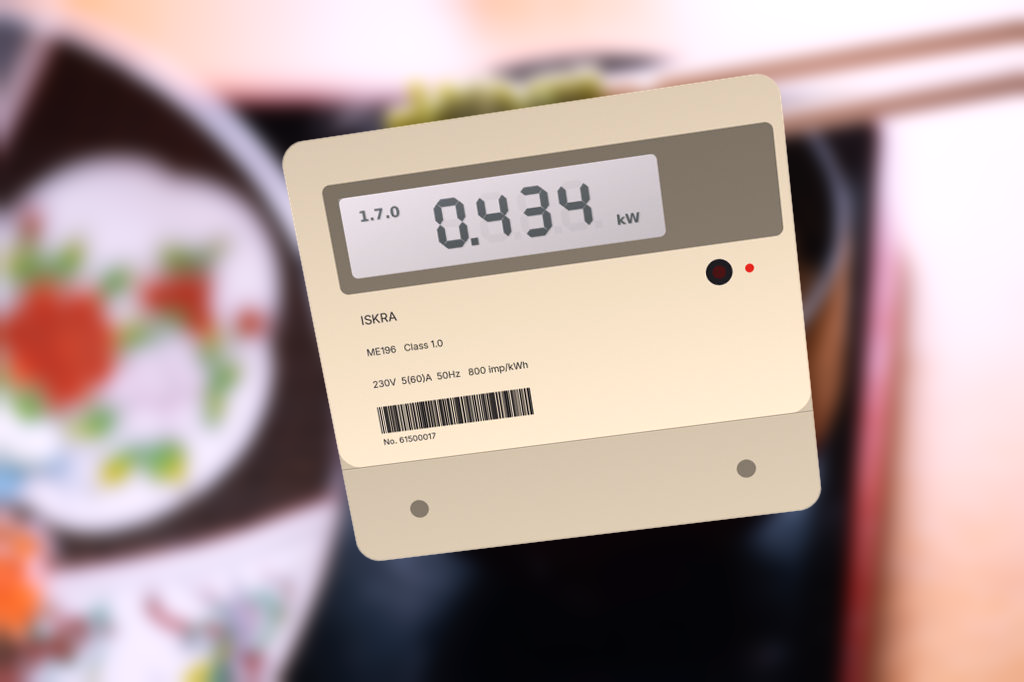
kW 0.434
